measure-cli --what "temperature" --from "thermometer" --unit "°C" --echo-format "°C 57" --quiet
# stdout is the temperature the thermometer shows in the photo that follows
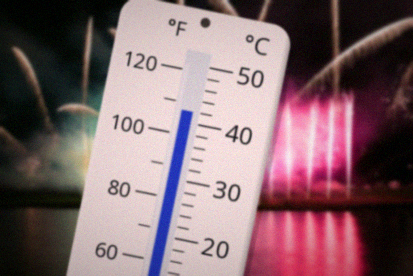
°C 42
